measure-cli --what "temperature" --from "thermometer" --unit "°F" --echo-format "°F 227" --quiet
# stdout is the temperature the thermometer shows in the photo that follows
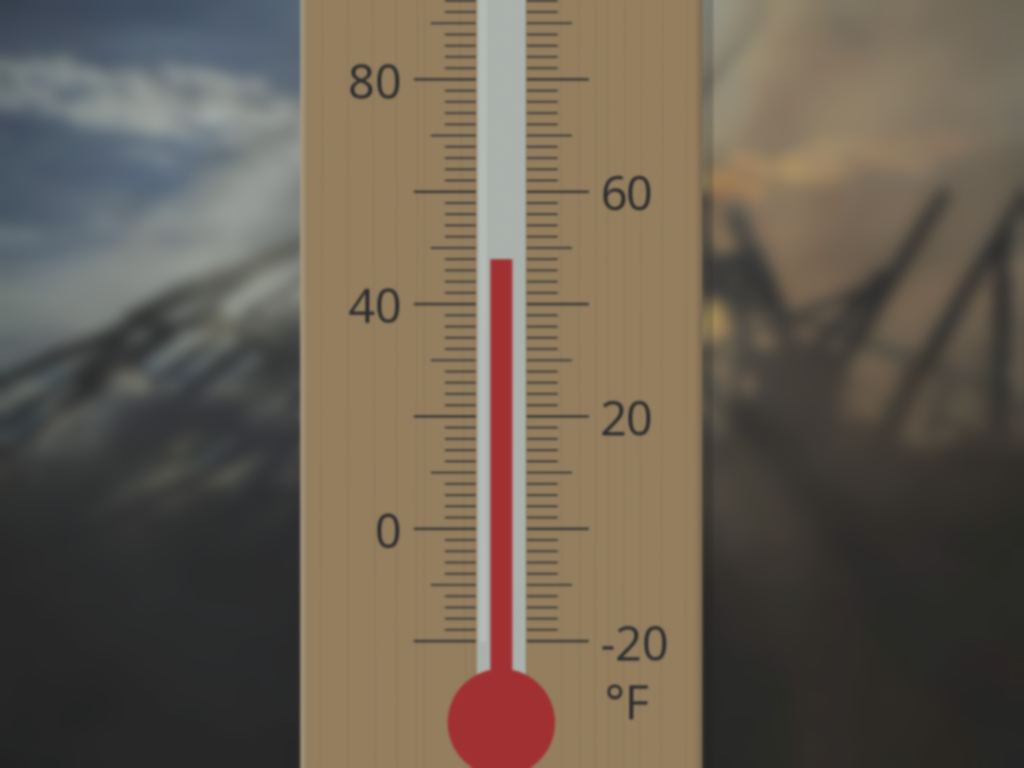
°F 48
